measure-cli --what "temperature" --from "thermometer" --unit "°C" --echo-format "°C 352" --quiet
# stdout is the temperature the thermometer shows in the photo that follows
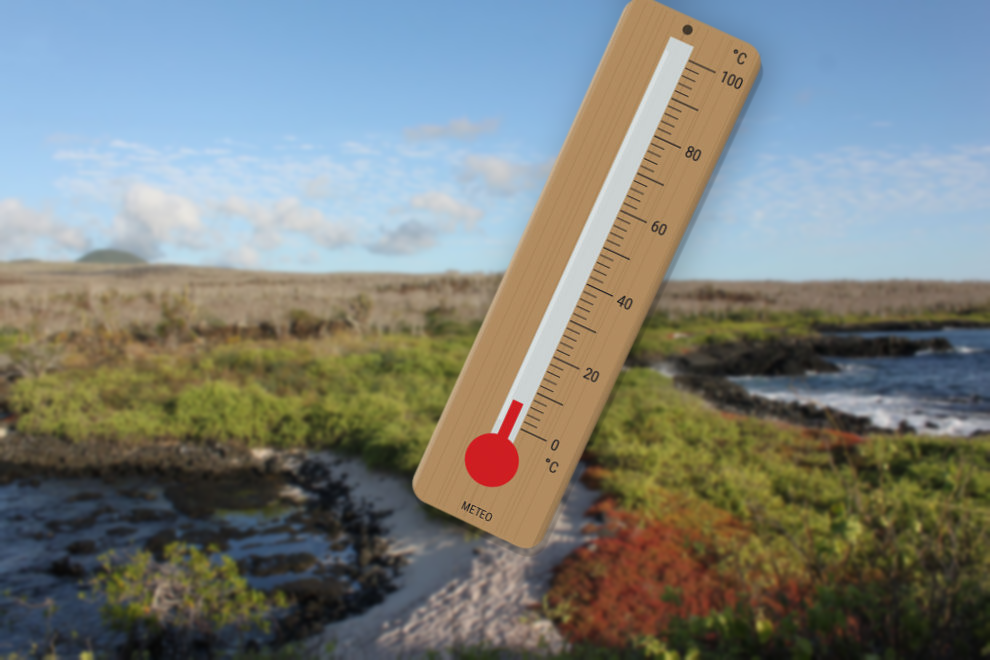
°C 6
